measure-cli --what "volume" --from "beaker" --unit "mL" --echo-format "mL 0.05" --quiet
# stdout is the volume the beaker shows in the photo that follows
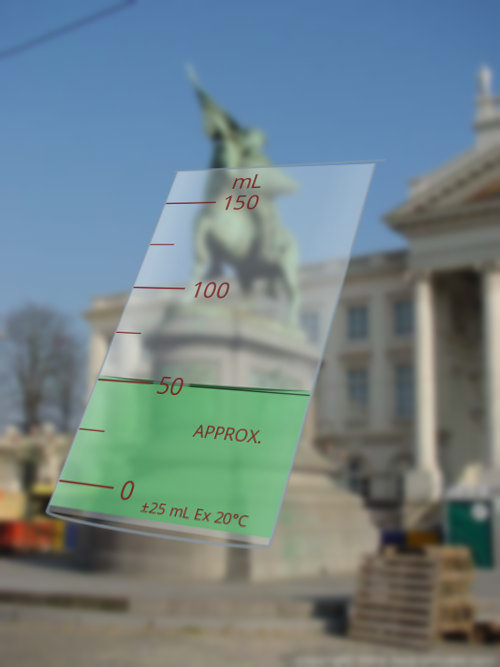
mL 50
